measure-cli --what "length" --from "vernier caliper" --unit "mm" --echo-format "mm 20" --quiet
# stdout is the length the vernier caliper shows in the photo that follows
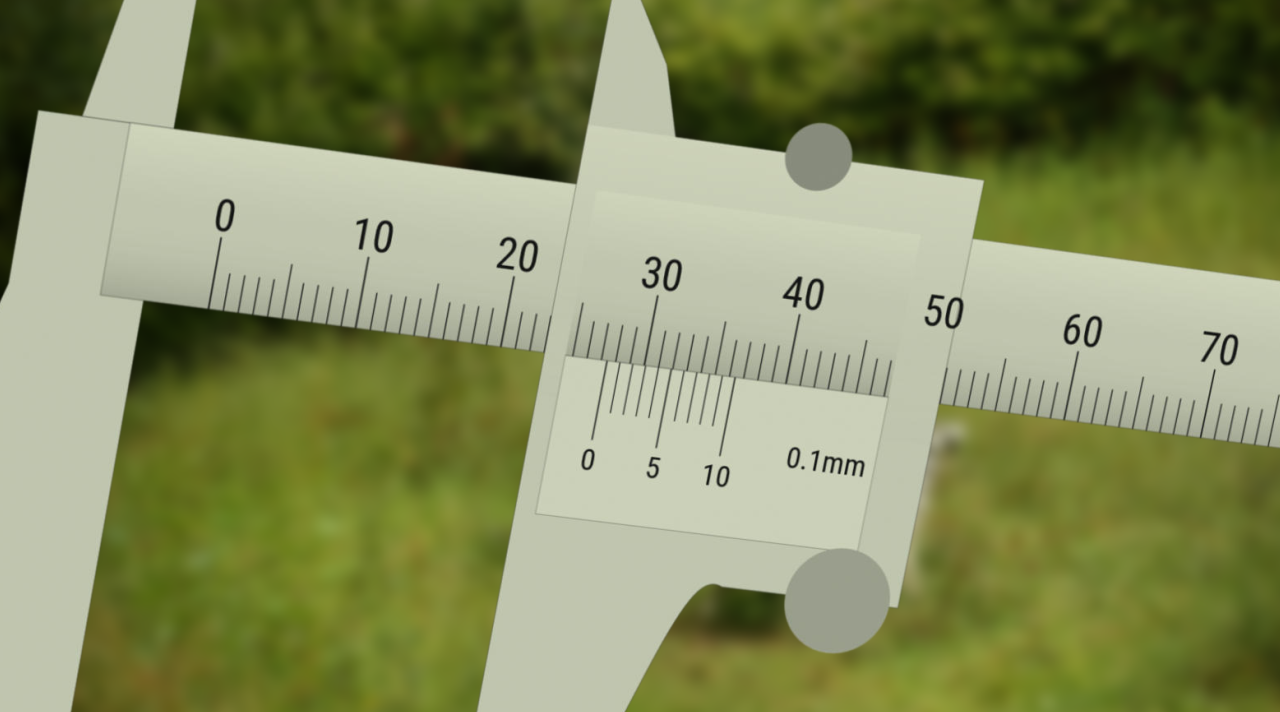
mm 27.4
